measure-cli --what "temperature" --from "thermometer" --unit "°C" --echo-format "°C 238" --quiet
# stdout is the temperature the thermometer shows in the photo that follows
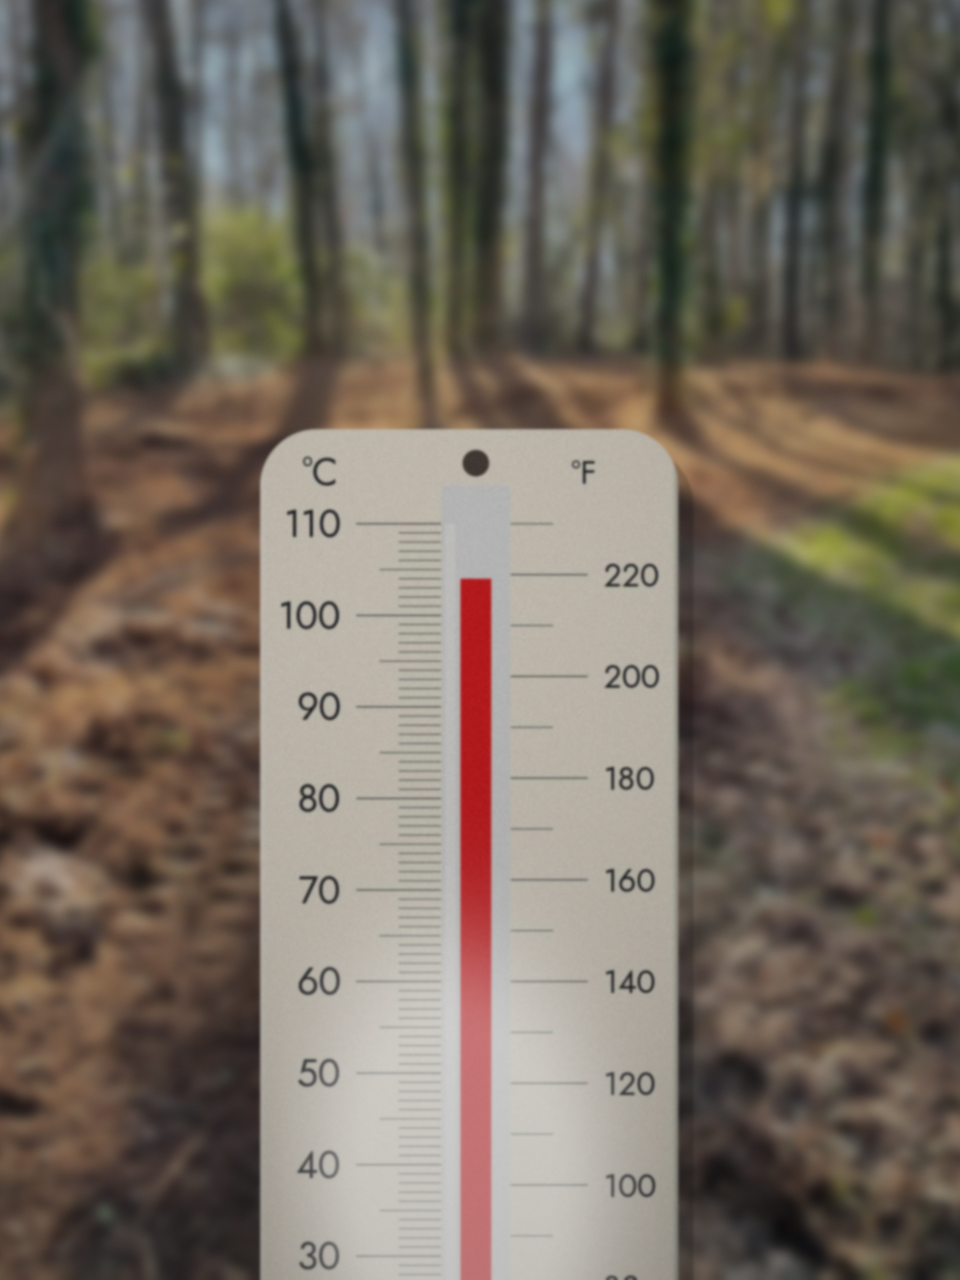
°C 104
